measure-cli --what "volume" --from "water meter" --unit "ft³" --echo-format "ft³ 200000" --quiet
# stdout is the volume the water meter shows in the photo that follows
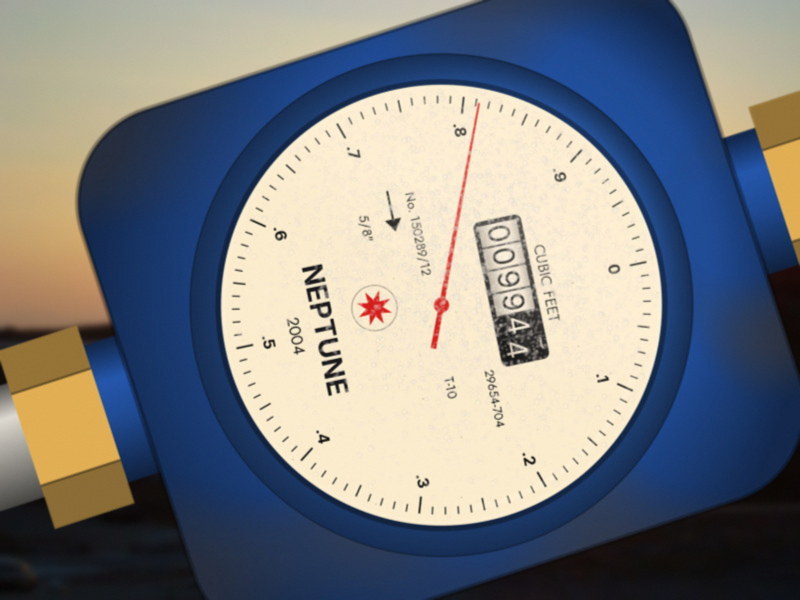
ft³ 9943.81
